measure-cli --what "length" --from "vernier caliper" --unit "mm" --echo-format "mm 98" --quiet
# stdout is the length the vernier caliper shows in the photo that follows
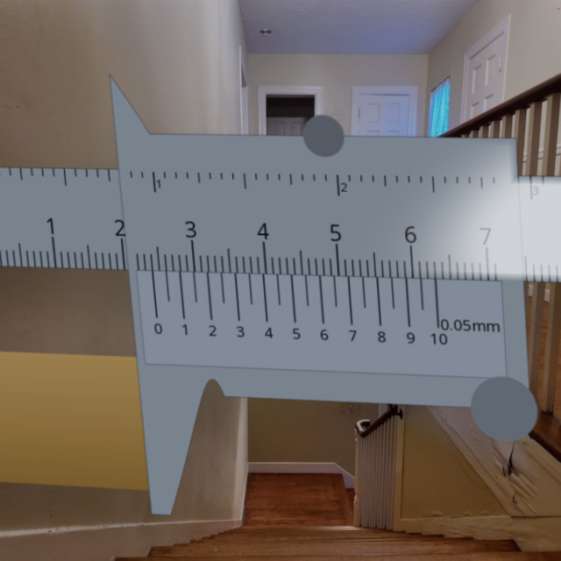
mm 24.0
